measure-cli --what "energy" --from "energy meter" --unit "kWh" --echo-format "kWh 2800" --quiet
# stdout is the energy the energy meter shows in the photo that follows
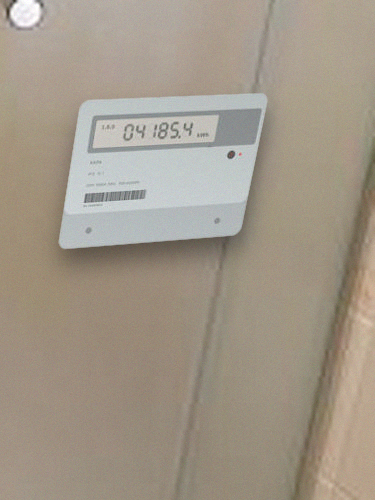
kWh 4185.4
